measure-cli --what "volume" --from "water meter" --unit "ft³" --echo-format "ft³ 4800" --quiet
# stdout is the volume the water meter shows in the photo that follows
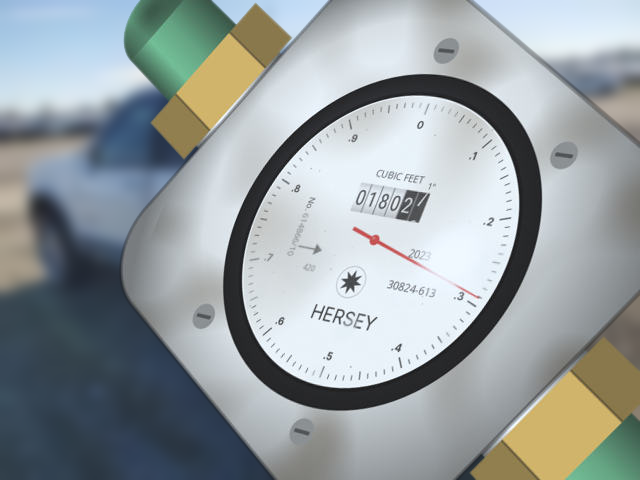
ft³ 18027.29
